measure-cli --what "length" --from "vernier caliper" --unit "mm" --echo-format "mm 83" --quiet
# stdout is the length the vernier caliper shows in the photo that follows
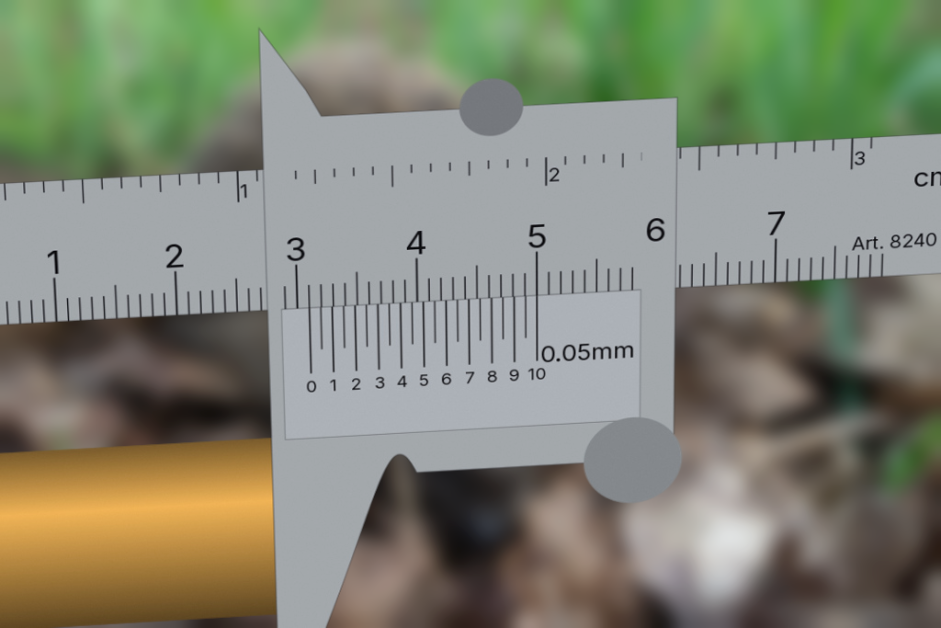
mm 31.0
